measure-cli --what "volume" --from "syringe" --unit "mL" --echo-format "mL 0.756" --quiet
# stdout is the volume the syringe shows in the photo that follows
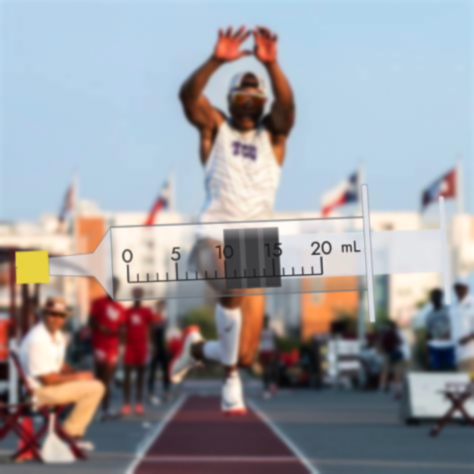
mL 10
